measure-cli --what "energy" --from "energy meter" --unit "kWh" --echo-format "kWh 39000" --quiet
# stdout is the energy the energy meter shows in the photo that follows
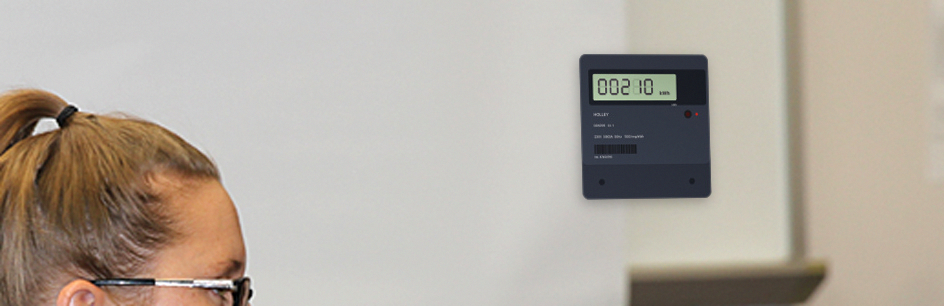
kWh 210
